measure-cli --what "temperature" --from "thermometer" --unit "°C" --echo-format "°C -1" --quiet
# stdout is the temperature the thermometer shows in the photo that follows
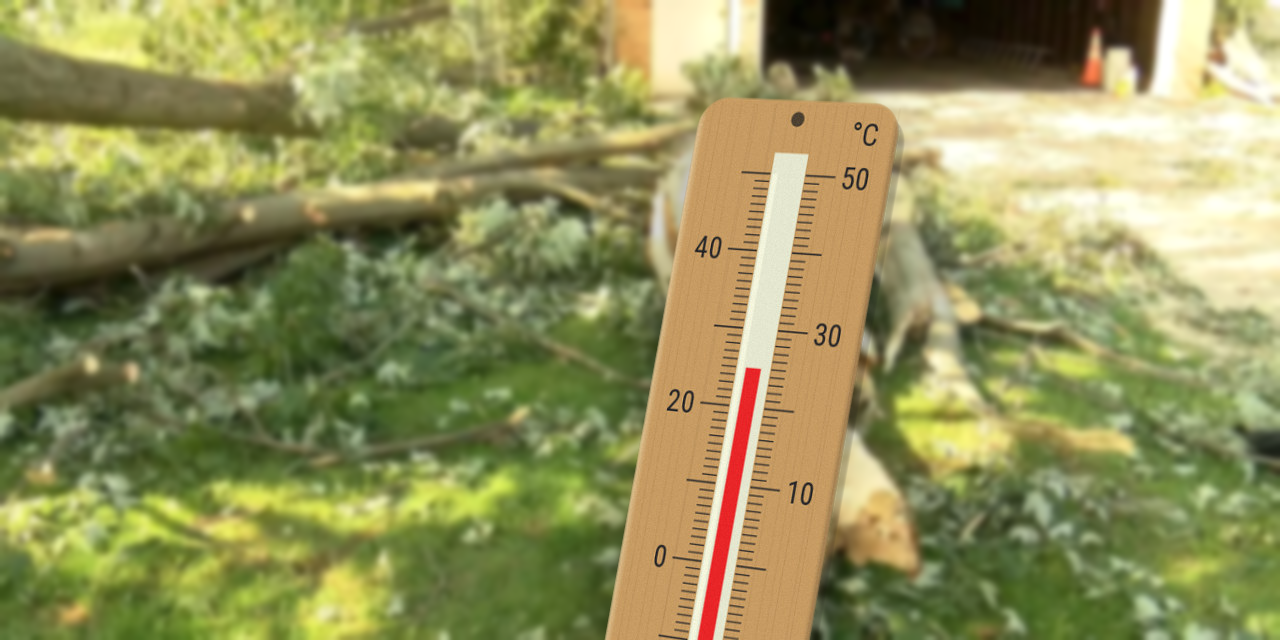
°C 25
